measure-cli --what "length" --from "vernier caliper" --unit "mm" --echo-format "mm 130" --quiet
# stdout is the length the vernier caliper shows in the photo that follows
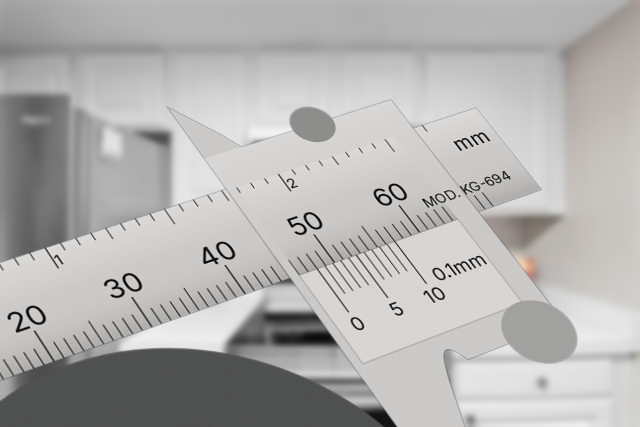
mm 48.0
